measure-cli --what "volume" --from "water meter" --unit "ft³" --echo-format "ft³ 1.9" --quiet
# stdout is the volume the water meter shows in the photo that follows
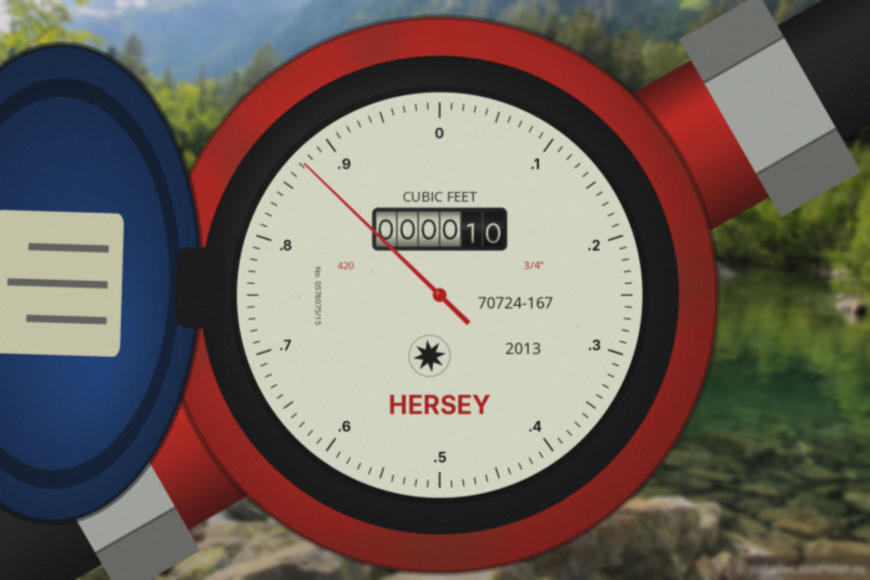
ft³ 9.87
